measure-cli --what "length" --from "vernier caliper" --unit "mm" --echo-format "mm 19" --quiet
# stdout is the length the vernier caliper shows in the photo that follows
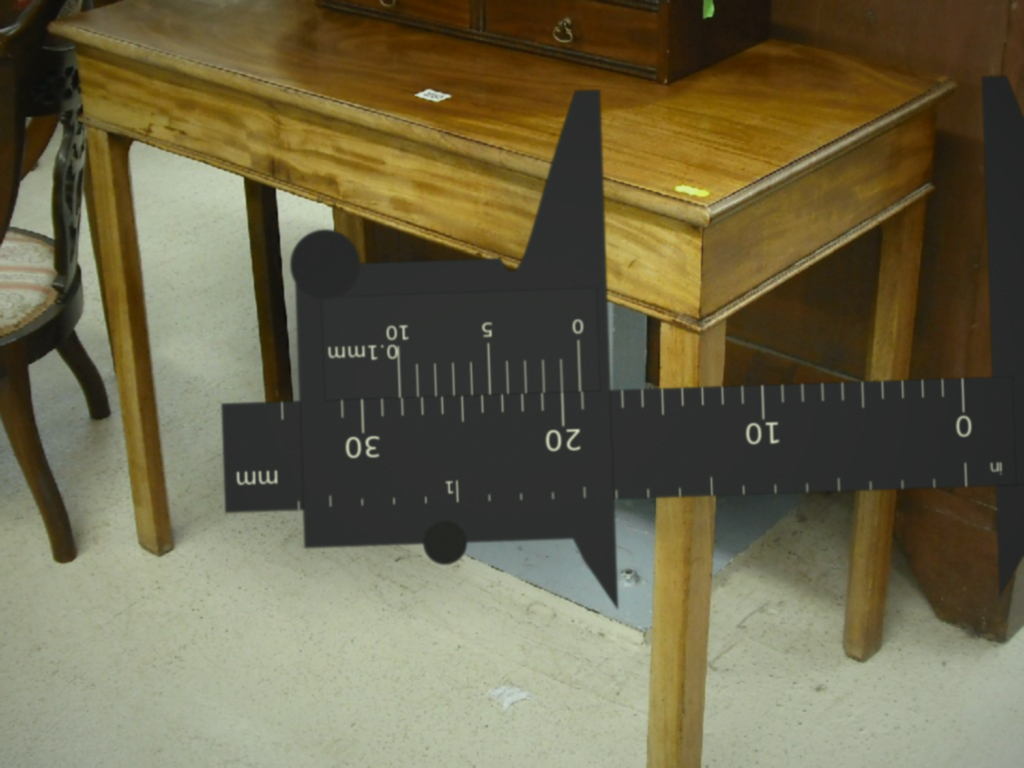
mm 19.1
